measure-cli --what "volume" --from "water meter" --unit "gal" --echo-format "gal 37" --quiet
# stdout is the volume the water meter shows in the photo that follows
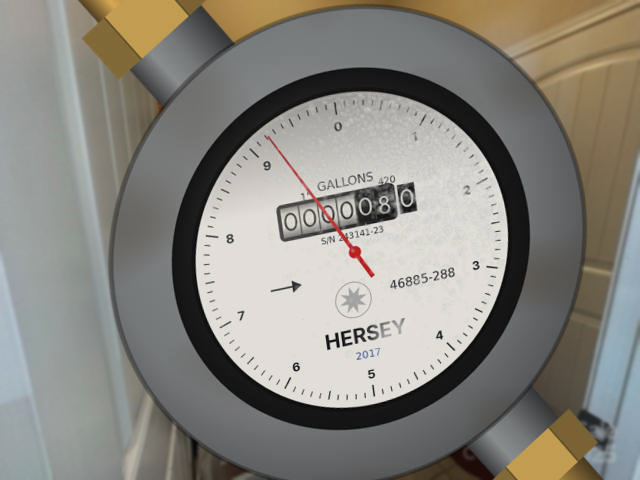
gal 79.2
